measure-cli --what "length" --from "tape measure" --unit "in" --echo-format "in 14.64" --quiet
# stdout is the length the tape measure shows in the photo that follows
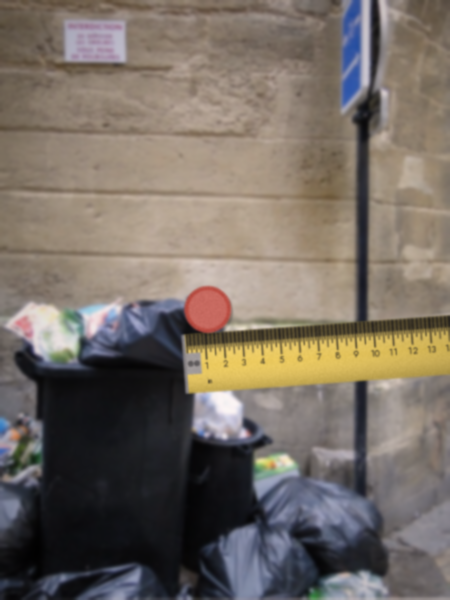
in 2.5
